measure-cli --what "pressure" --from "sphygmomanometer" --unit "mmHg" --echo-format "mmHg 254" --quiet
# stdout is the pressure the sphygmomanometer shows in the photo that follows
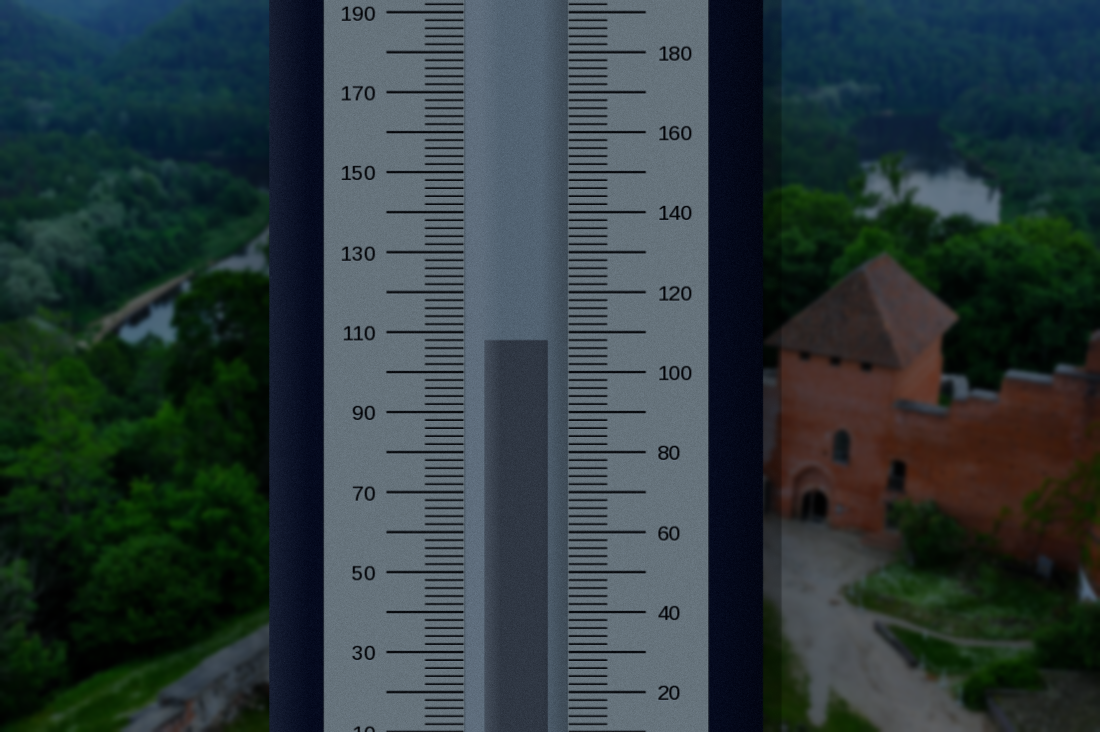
mmHg 108
